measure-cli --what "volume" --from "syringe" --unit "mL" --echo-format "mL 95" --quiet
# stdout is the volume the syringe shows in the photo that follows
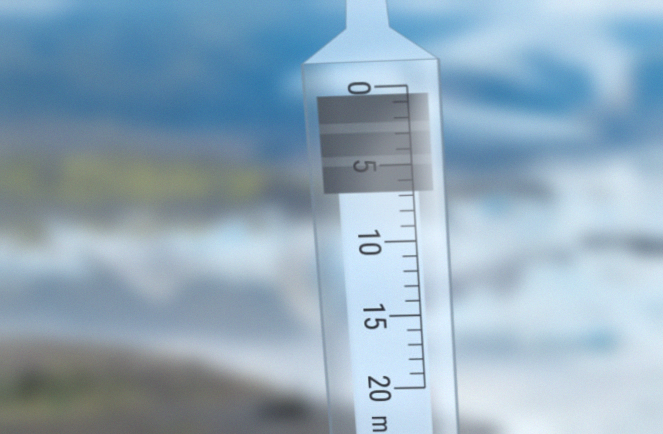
mL 0.5
